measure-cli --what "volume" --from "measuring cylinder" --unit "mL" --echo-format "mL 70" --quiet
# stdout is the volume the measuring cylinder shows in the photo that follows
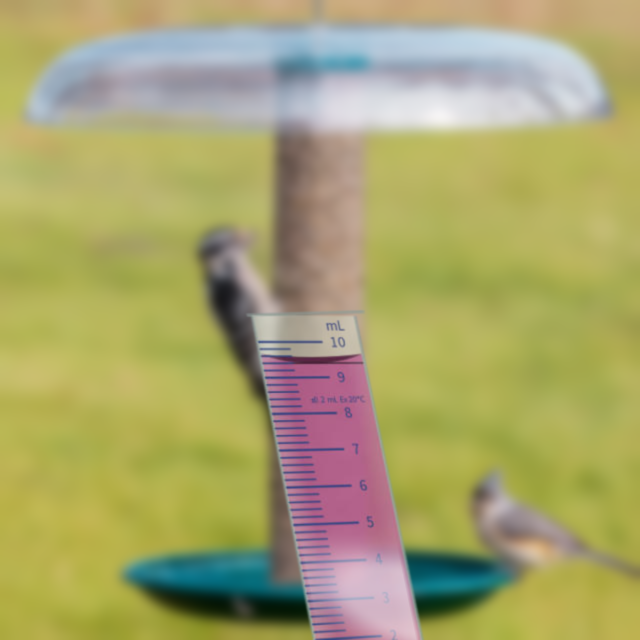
mL 9.4
